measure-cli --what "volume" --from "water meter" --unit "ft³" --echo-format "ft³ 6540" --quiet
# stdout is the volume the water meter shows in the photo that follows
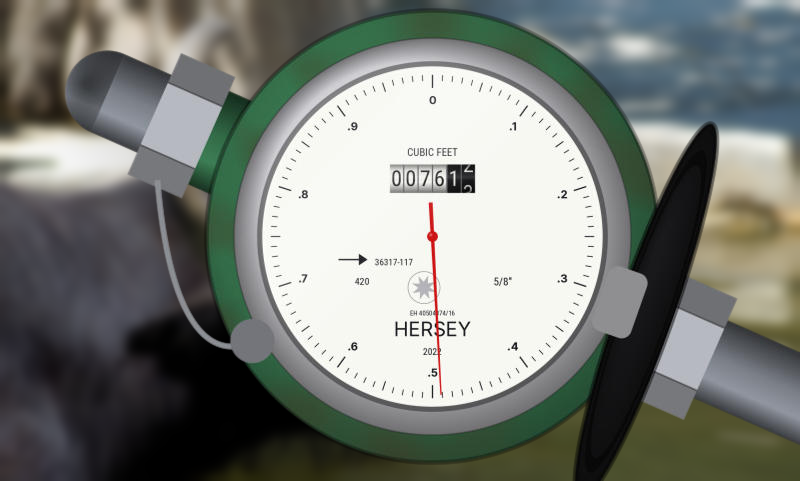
ft³ 7612.49
